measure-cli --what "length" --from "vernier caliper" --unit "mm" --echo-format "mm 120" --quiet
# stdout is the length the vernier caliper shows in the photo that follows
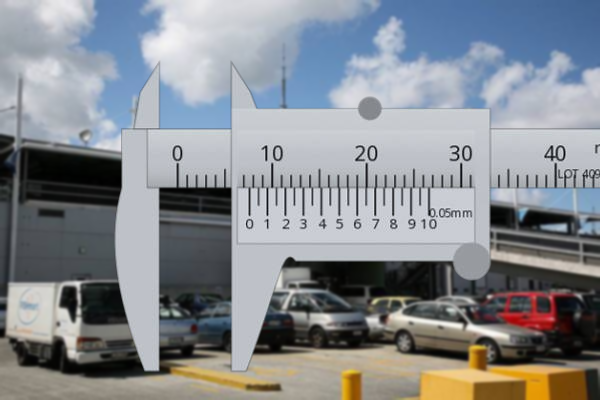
mm 7.6
